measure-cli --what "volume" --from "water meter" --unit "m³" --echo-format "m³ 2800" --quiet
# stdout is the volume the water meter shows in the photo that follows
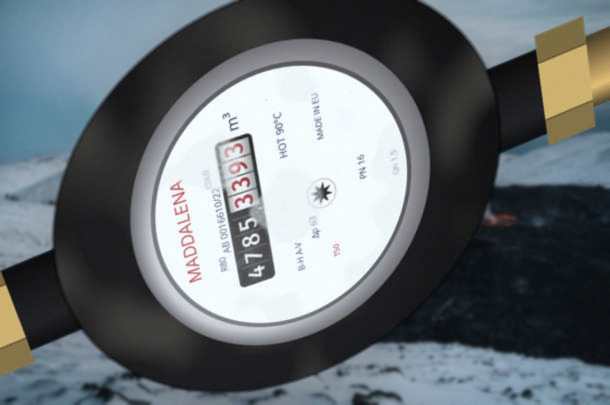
m³ 4785.3393
